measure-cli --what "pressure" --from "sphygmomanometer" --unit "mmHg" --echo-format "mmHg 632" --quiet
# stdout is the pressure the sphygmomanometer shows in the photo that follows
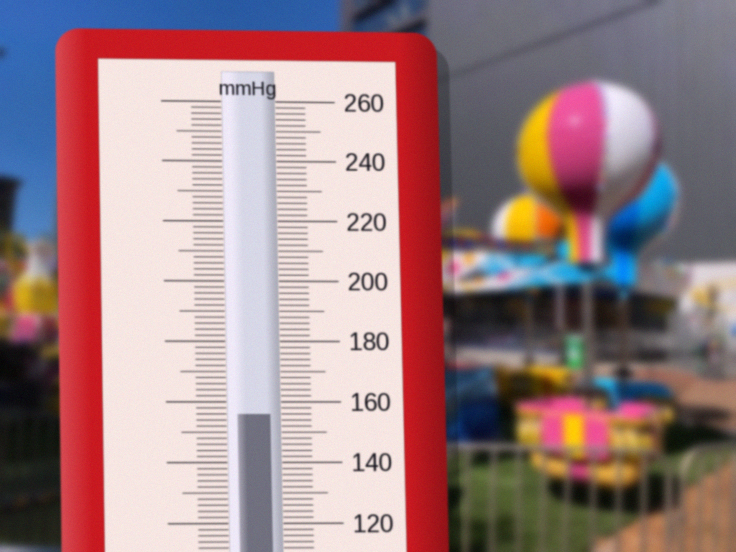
mmHg 156
